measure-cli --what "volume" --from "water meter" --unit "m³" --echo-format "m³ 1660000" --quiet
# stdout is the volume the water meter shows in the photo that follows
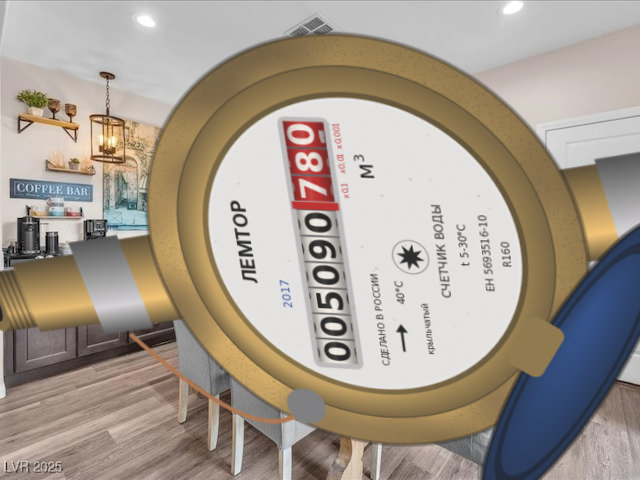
m³ 5090.780
